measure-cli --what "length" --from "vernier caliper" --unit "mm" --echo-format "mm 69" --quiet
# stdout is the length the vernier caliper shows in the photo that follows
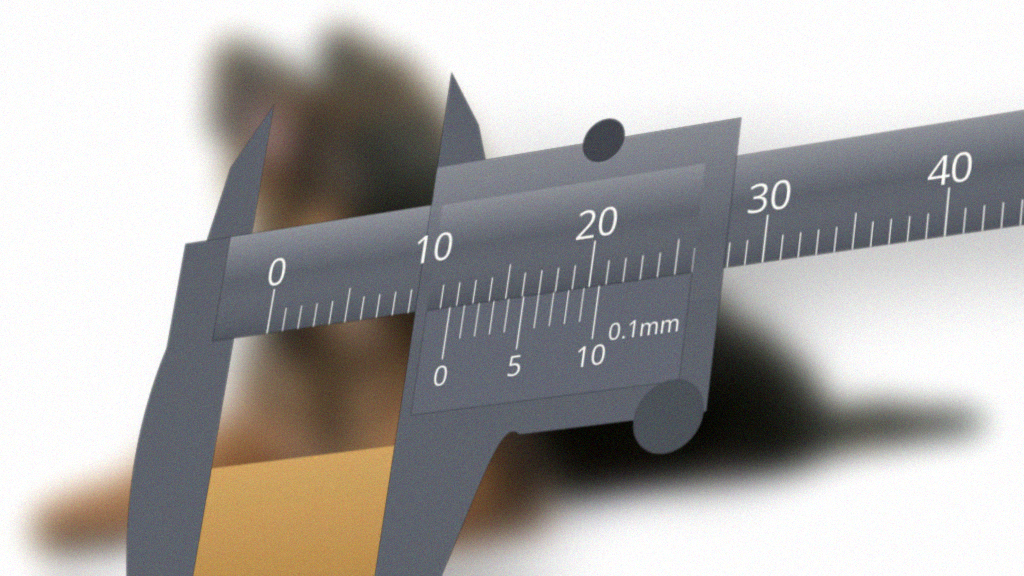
mm 11.6
